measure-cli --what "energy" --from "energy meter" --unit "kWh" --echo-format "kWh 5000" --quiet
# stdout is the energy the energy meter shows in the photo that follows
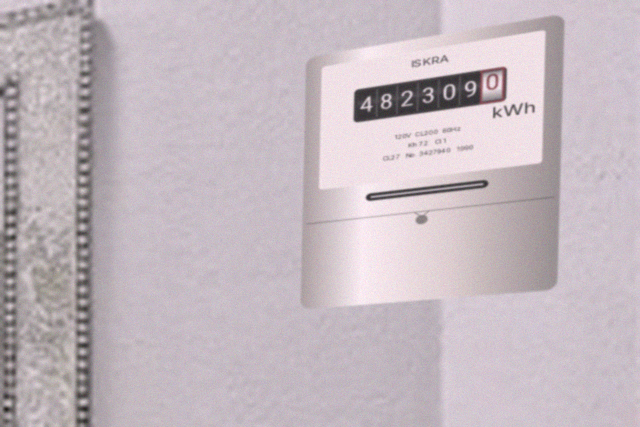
kWh 482309.0
